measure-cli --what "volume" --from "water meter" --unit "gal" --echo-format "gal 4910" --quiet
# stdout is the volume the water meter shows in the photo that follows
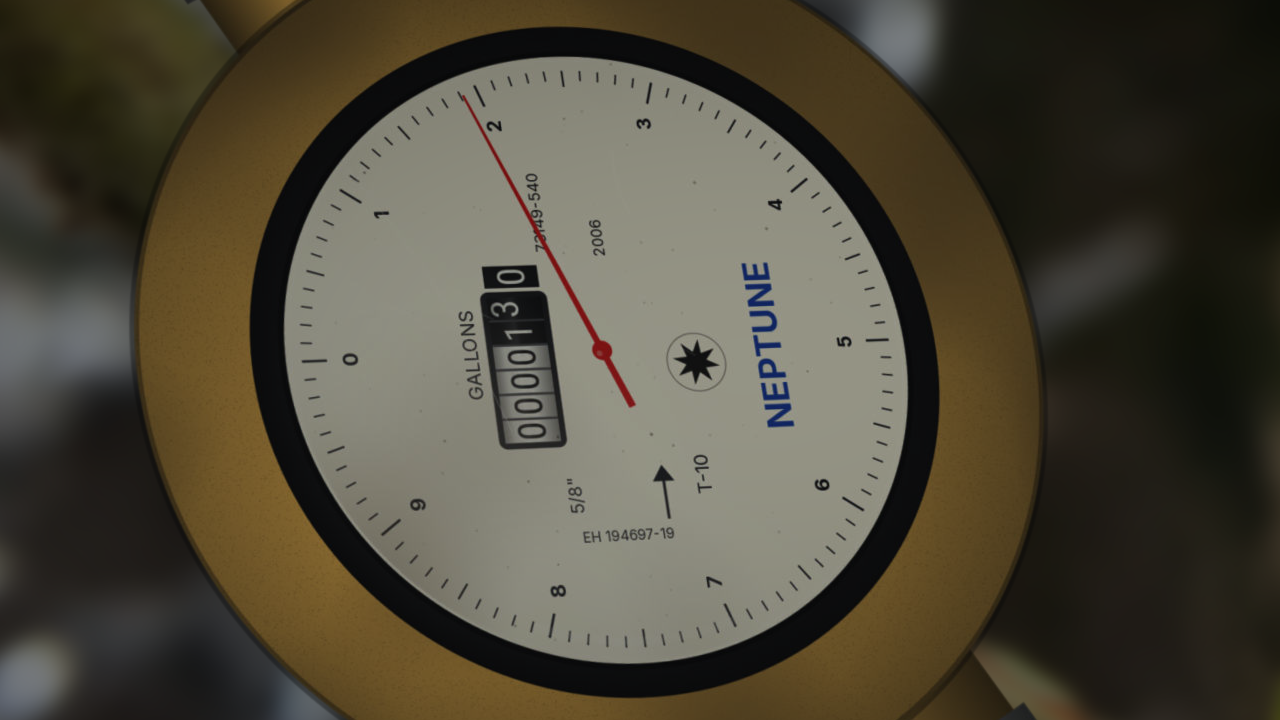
gal 131.9
